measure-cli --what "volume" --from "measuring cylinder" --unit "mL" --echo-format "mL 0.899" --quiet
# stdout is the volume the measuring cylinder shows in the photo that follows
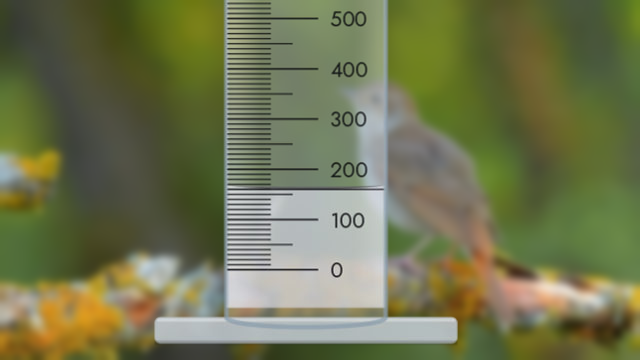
mL 160
